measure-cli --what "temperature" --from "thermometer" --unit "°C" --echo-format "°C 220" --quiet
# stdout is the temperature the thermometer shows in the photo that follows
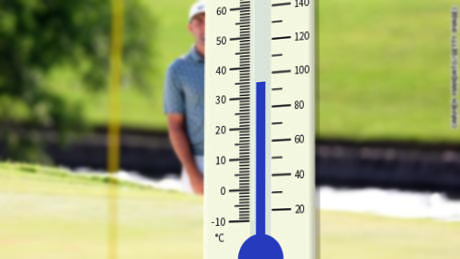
°C 35
